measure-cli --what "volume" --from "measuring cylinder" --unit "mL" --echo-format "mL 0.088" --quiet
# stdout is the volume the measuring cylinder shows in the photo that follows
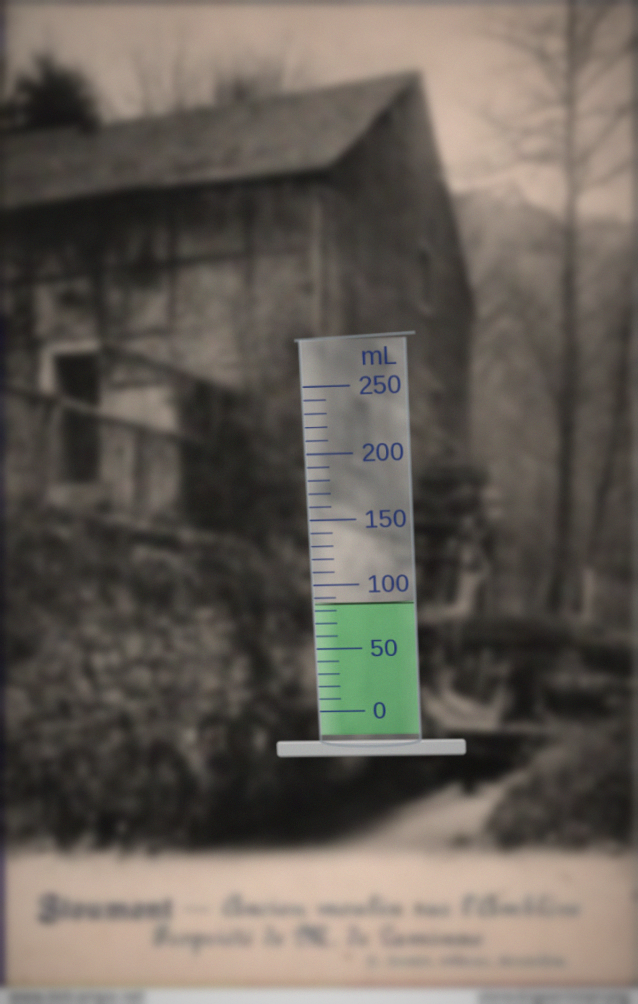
mL 85
